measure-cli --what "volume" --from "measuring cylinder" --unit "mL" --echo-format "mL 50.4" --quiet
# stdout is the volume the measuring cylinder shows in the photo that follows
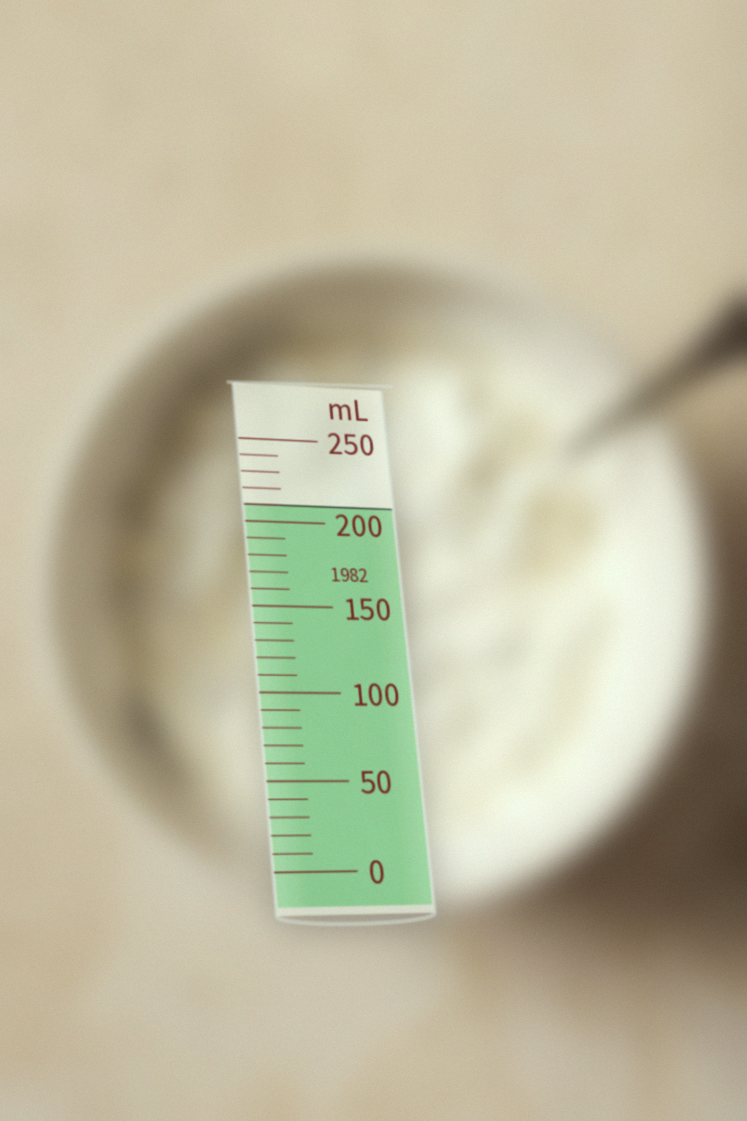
mL 210
